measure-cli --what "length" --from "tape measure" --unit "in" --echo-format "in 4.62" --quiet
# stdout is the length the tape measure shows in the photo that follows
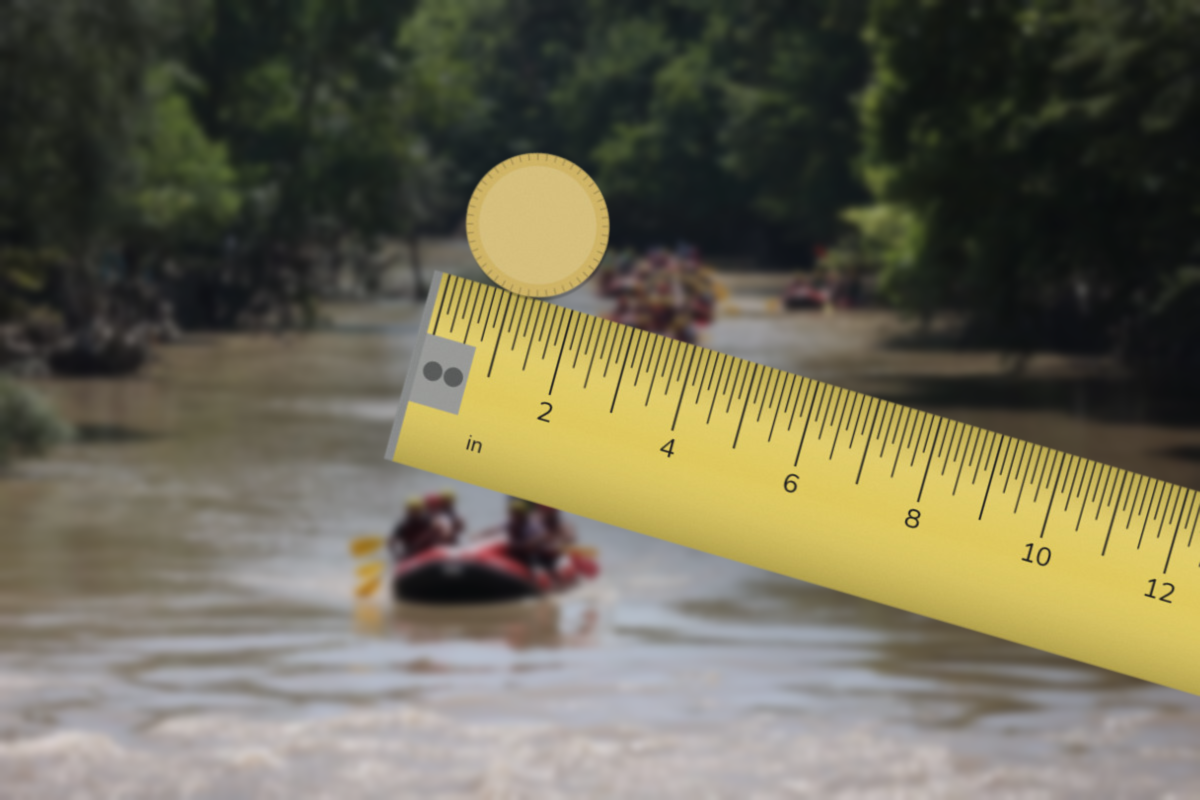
in 2.25
